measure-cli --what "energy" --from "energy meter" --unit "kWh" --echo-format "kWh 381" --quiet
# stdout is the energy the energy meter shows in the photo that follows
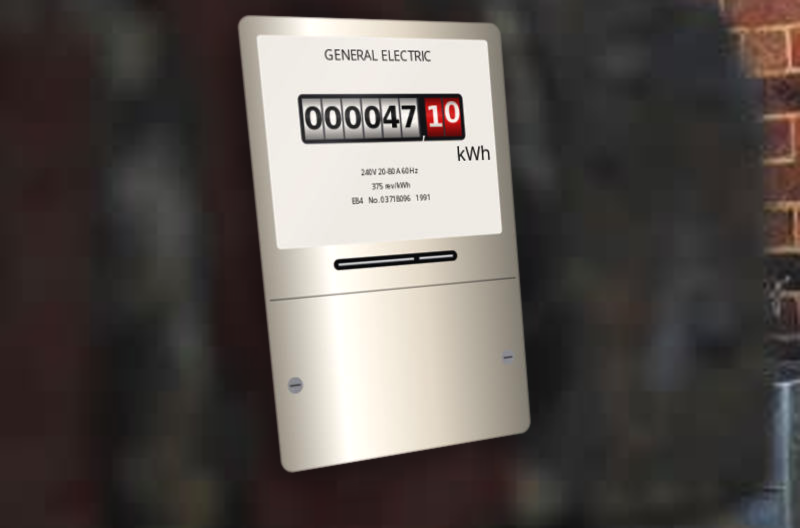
kWh 47.10
